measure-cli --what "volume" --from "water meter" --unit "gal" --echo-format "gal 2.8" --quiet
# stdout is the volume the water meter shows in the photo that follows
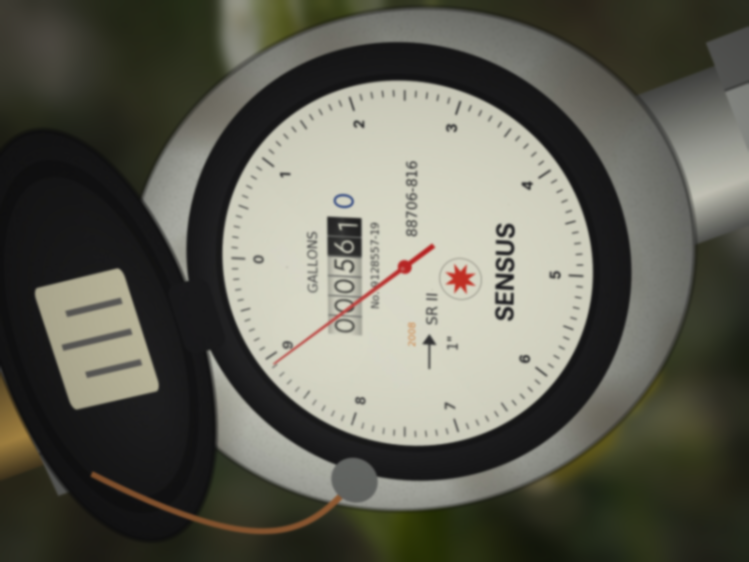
gal 5608.9
